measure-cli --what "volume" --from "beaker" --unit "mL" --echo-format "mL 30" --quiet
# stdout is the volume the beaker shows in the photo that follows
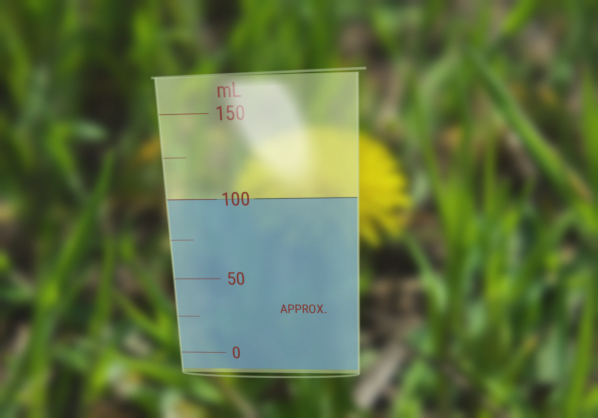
mL 100
